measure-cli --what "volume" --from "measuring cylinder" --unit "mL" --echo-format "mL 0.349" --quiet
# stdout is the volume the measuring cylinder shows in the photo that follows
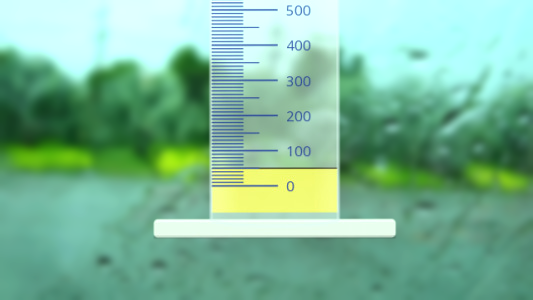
mL 50
